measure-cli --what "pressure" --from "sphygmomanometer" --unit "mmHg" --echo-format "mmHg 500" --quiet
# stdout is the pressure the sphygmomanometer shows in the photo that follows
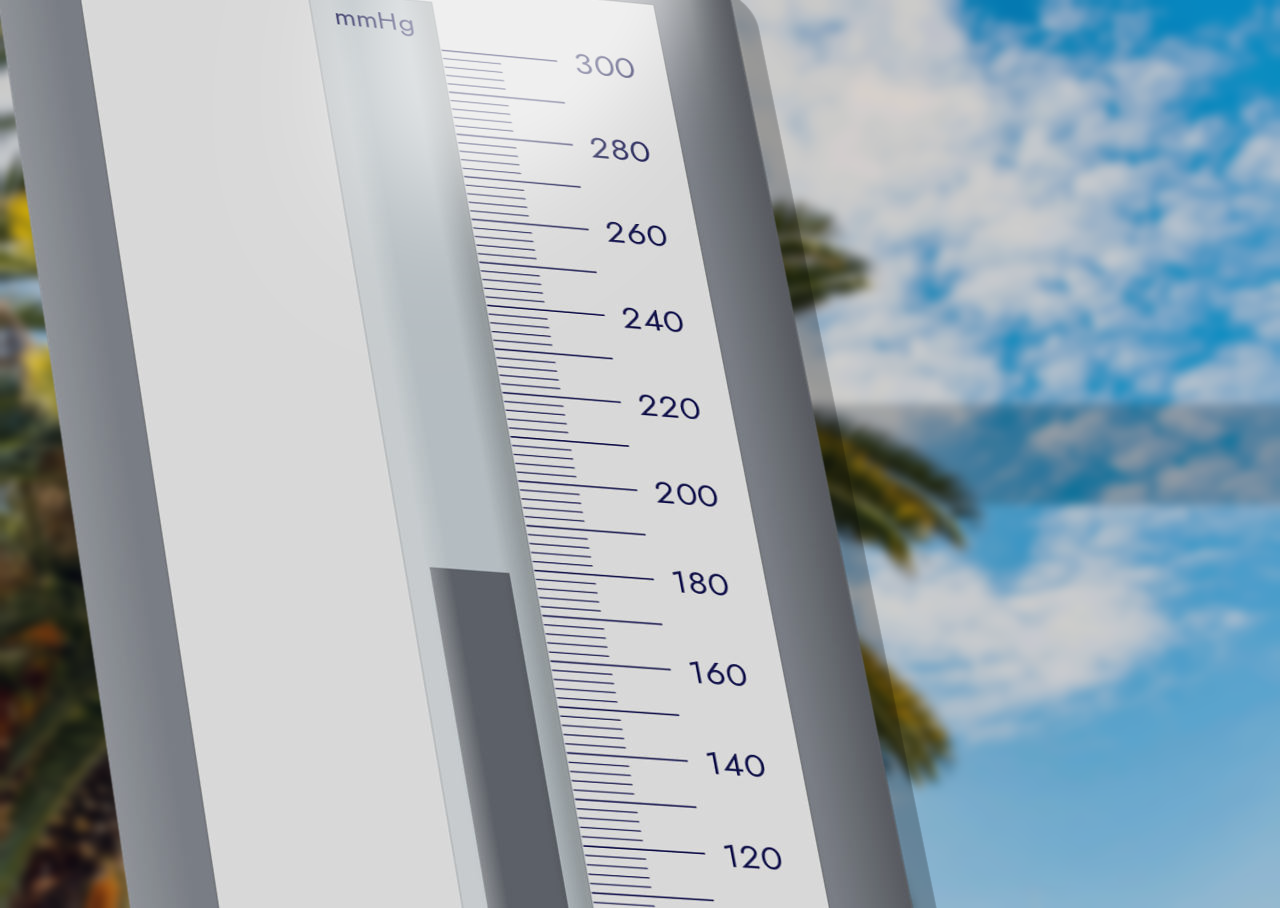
mmHg 179
